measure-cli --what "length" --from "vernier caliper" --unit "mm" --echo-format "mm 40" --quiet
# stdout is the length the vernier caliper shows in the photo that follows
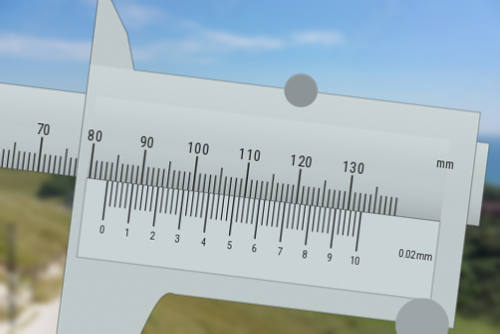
mm 83.5
